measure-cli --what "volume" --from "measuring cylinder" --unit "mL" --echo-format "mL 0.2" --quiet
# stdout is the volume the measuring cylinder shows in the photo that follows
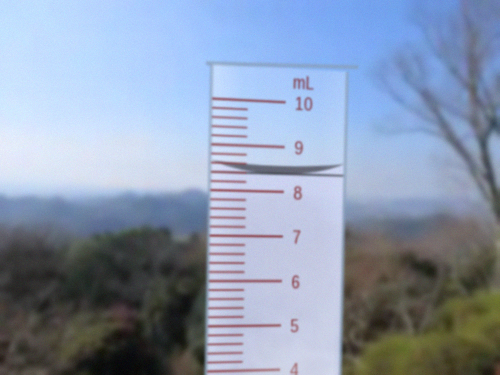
mL 8.4
